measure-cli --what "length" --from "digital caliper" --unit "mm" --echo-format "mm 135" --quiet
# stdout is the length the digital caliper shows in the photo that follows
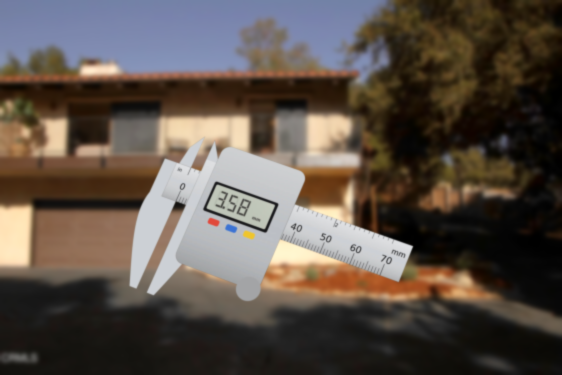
mm 3.58
